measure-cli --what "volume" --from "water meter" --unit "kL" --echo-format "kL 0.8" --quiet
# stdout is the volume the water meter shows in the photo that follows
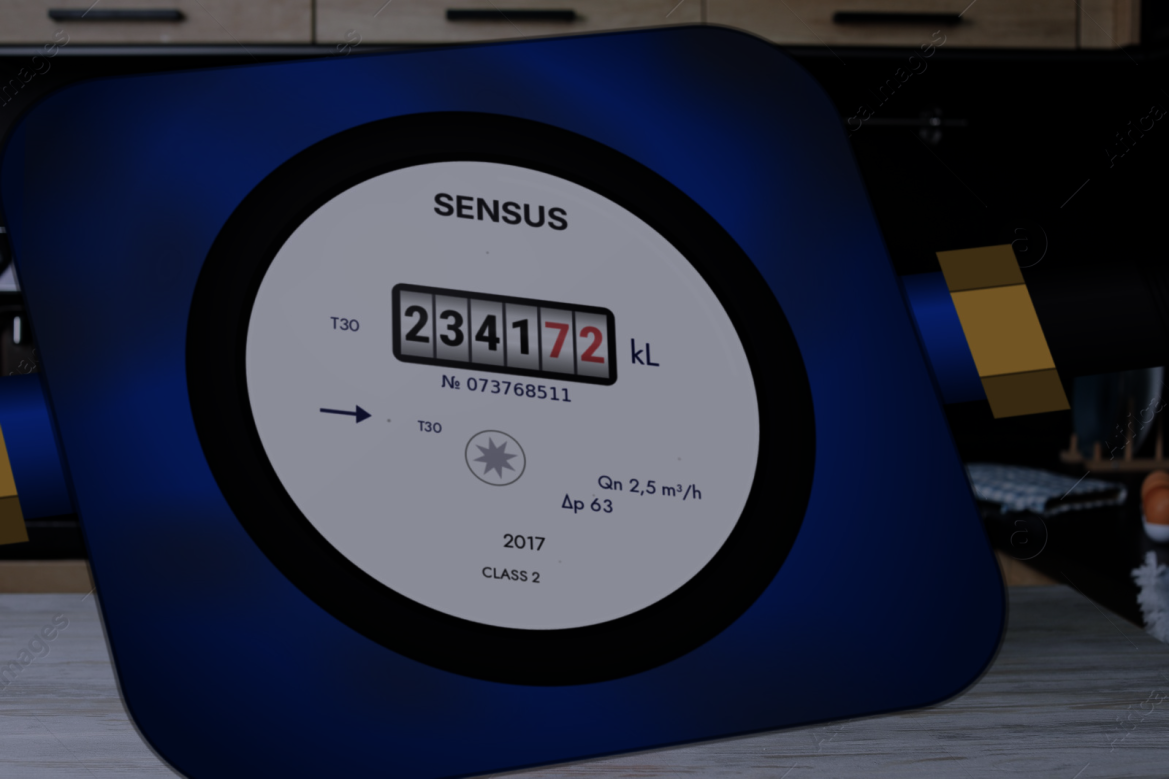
kL 2341.72
